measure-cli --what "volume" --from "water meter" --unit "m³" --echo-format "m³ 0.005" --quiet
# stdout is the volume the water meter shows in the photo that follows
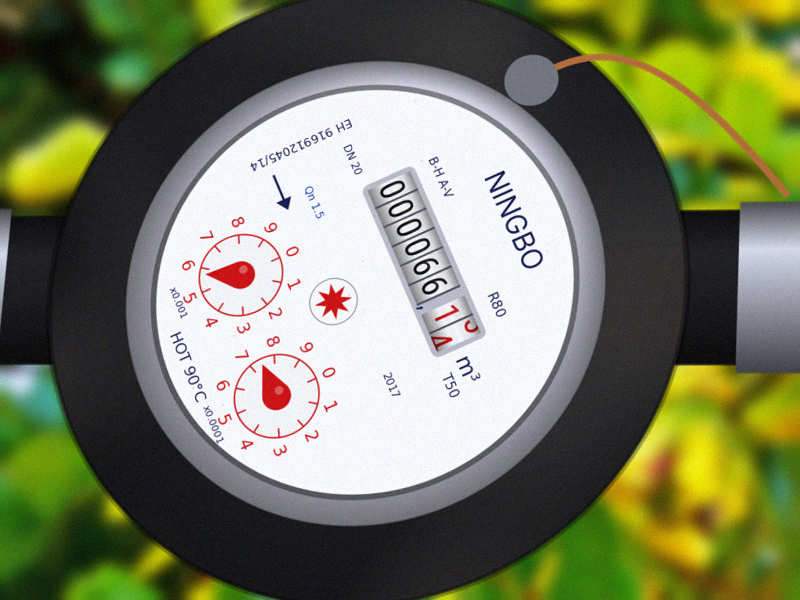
m³ 66.1357
